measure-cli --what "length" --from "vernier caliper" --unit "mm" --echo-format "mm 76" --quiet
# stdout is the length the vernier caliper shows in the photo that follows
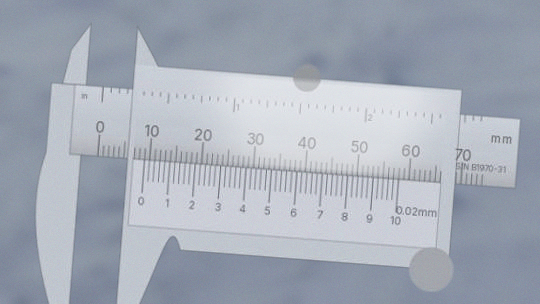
mm 9.0
